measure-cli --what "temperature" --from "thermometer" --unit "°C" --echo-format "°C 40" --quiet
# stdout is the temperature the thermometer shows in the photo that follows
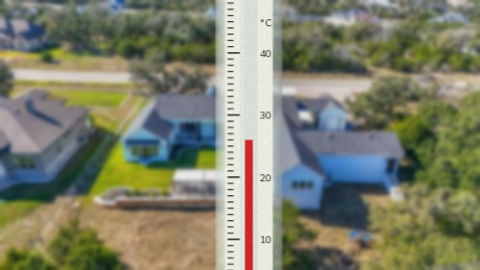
°C 26
